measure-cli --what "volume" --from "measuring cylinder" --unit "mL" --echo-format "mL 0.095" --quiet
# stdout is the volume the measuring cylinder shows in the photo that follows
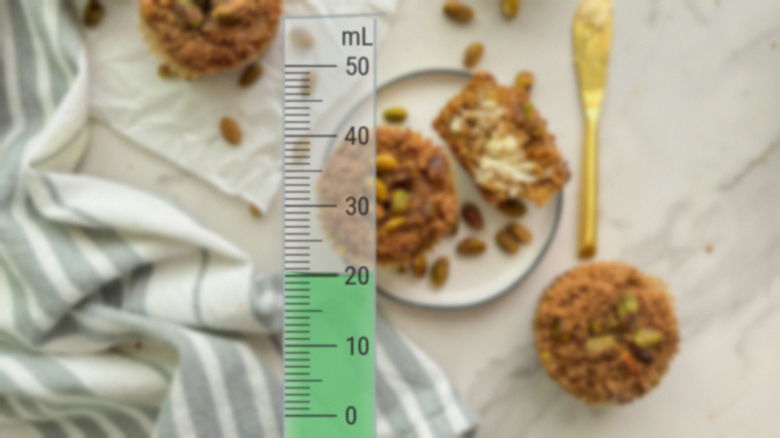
mL 20
